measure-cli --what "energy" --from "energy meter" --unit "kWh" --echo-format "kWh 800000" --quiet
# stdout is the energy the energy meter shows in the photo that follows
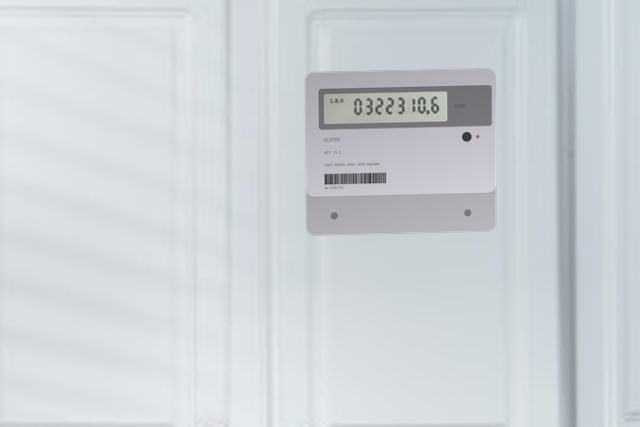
kWh 322310.6
